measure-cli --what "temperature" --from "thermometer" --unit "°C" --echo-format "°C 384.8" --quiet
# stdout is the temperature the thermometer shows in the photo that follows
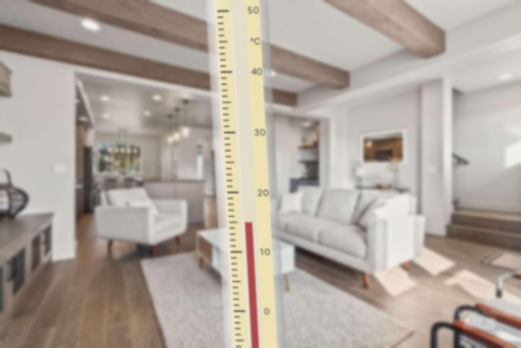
°C 15
